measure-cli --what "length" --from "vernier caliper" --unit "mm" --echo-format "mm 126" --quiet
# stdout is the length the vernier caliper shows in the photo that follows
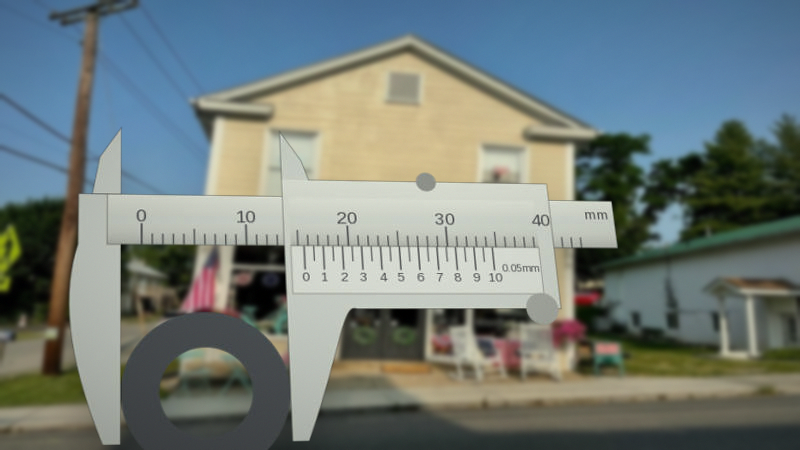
mm 15.6
